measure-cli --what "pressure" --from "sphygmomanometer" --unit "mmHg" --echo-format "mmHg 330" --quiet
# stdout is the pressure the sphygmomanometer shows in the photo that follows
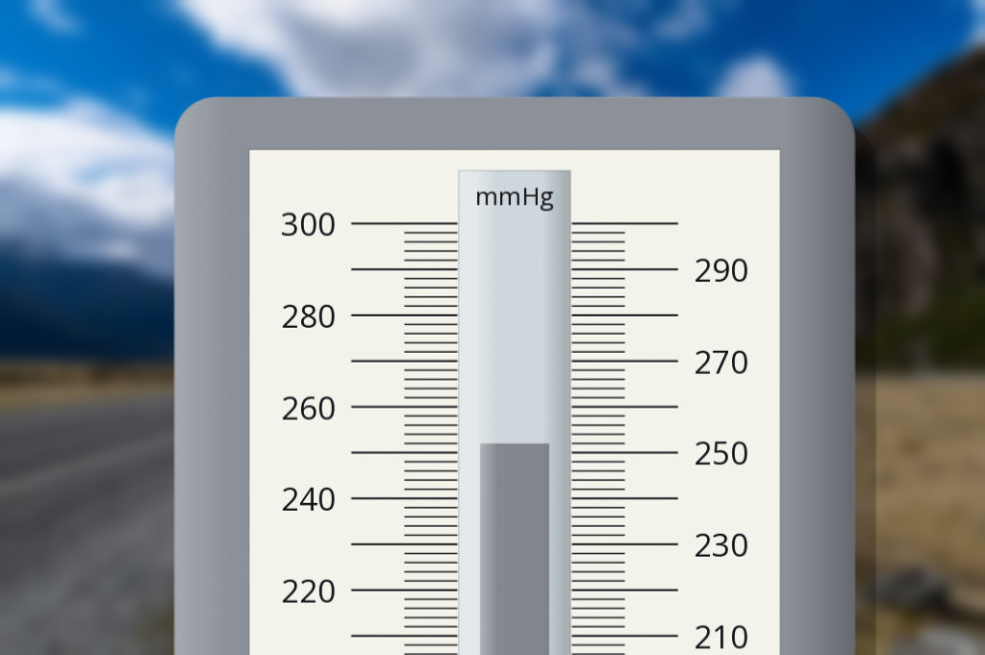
mmHg 252
